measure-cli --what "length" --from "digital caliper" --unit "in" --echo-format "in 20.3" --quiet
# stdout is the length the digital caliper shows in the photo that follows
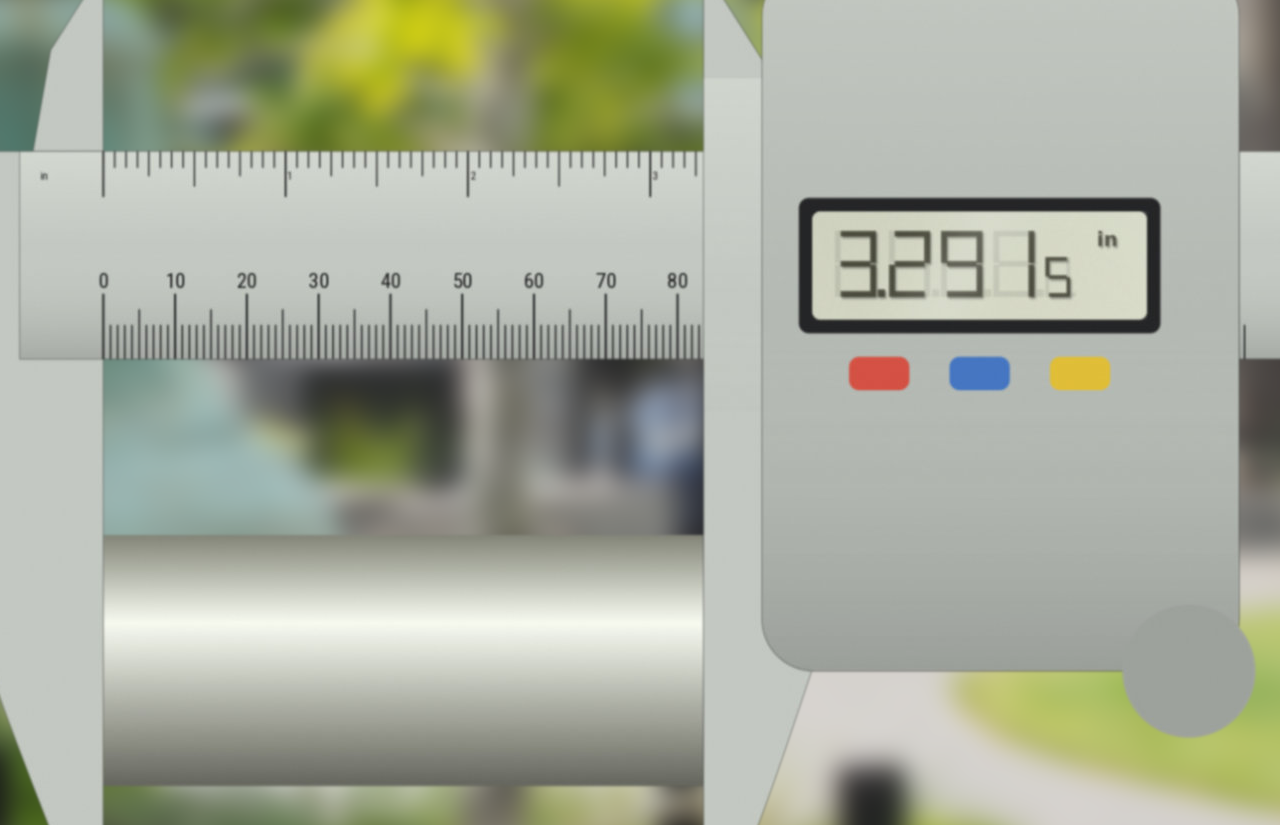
in 3.2915
